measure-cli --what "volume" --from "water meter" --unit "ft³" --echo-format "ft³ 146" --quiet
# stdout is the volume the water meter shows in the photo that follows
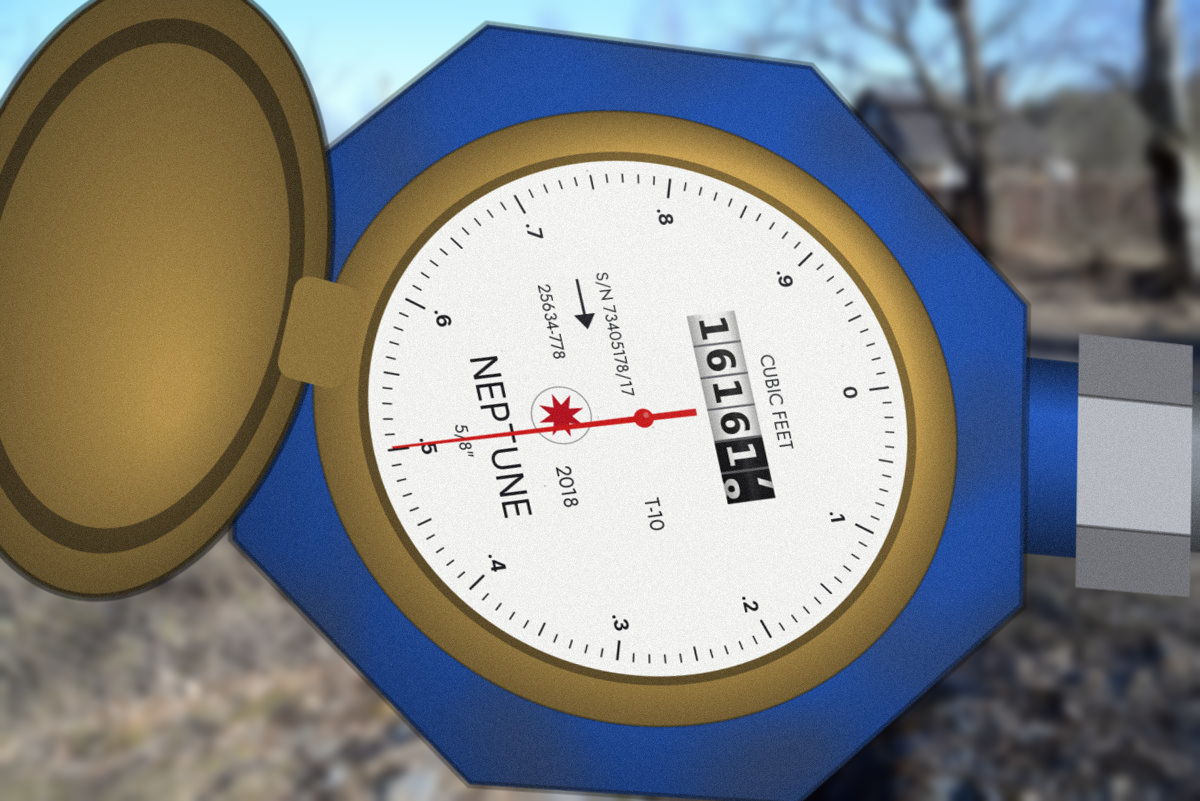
ft³ 161617.50
